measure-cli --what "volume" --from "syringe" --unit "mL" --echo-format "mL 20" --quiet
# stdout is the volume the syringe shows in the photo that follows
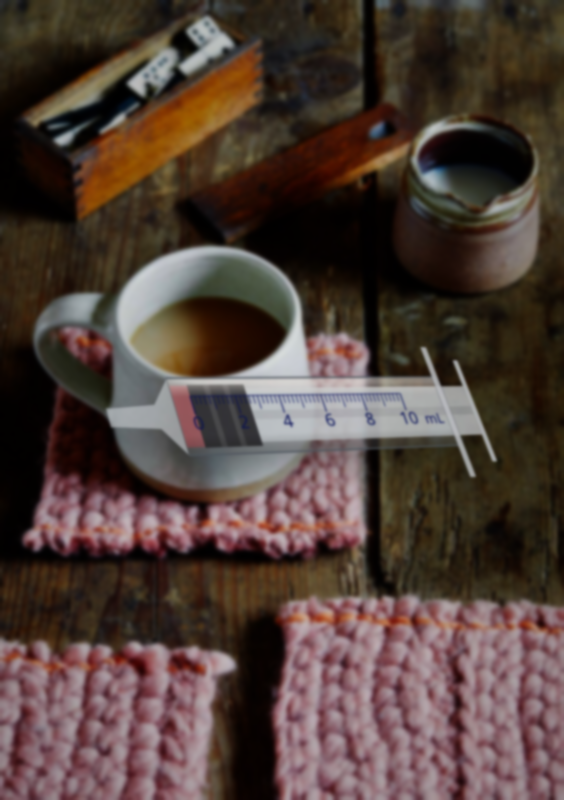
mL 0
